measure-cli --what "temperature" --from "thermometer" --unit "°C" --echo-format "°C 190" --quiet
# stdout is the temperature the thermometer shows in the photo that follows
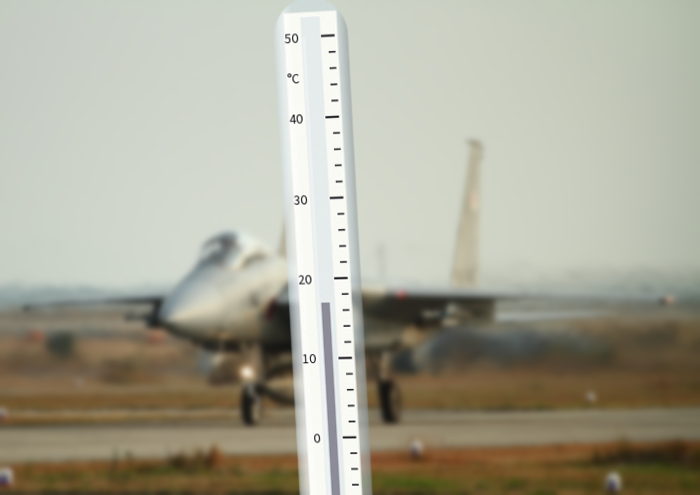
°C 17
